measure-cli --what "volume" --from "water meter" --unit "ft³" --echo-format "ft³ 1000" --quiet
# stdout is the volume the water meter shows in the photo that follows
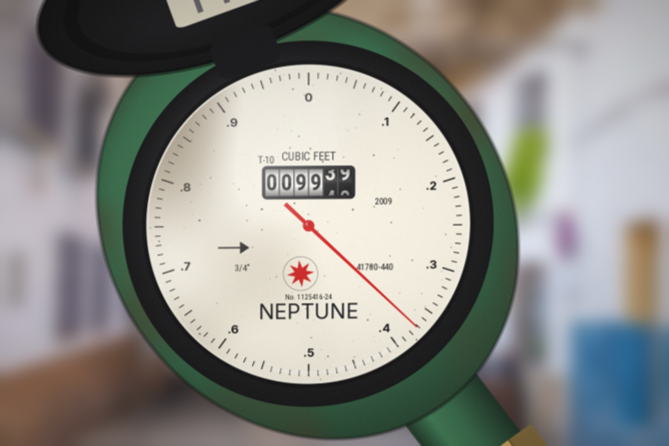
ft³ 9939.37
